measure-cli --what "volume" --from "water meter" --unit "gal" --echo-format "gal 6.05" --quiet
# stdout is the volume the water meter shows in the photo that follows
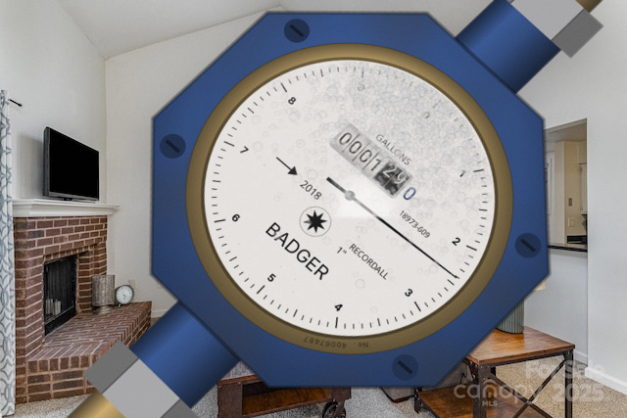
gal 1292.4
